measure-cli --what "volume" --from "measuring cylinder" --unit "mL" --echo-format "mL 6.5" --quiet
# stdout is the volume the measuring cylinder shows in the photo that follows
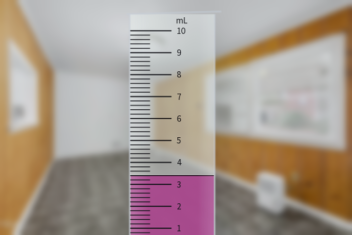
mL 3.4
